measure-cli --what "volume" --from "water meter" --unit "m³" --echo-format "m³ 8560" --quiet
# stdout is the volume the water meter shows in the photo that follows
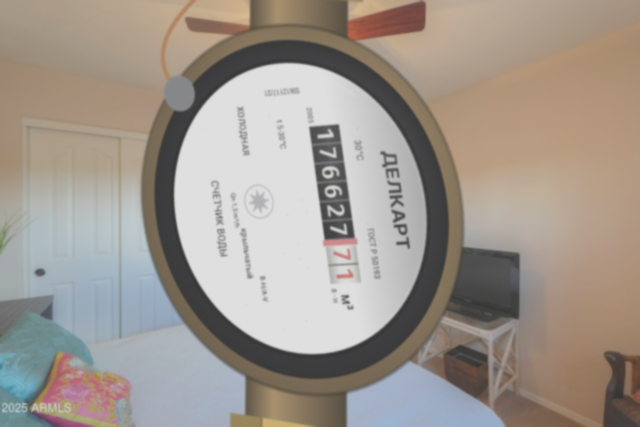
m³ 176627.71
